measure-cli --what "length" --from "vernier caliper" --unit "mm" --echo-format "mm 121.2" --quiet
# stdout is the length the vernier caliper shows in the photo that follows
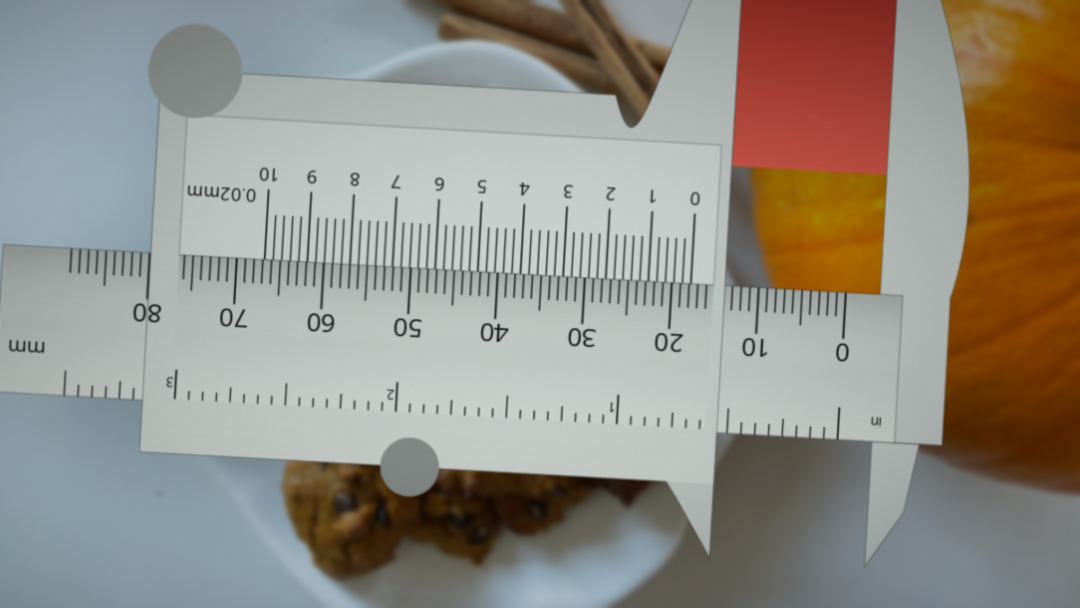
mm 17.8
